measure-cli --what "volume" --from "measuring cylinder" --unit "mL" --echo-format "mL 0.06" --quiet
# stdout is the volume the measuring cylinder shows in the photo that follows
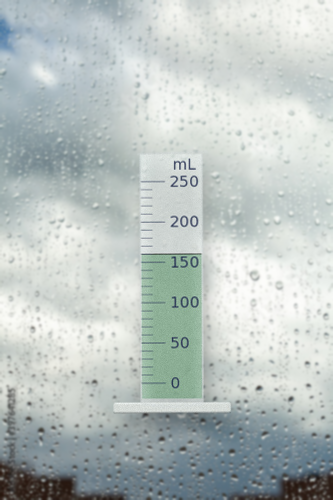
mL 160
